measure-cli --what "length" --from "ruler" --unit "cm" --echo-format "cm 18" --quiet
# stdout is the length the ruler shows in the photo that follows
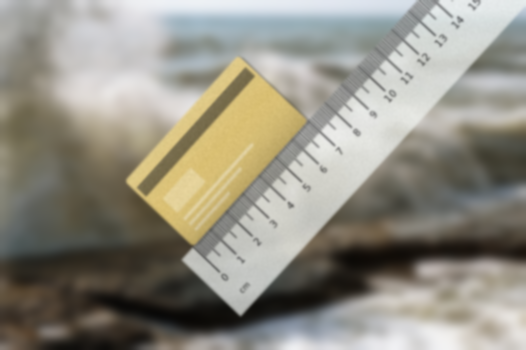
cm 7
